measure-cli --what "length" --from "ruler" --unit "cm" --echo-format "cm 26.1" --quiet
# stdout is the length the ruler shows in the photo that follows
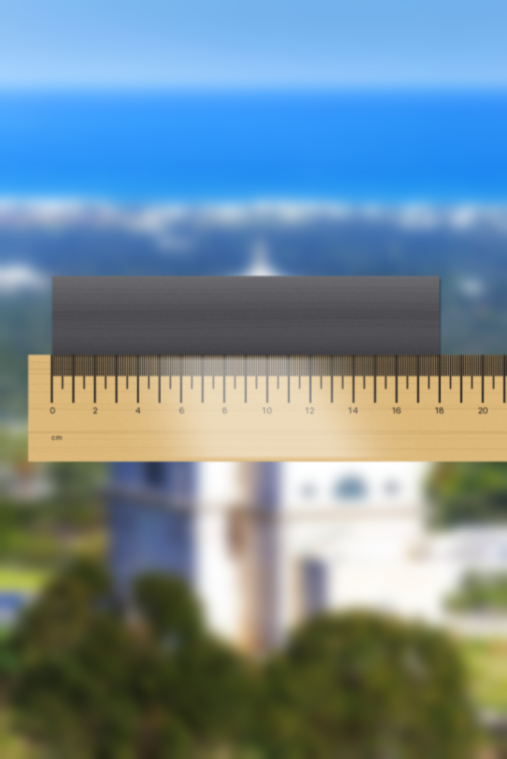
cm 18
